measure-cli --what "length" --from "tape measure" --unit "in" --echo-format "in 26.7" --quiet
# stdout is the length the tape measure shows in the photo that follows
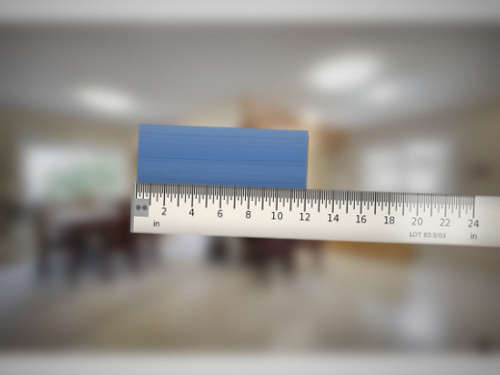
in 12
